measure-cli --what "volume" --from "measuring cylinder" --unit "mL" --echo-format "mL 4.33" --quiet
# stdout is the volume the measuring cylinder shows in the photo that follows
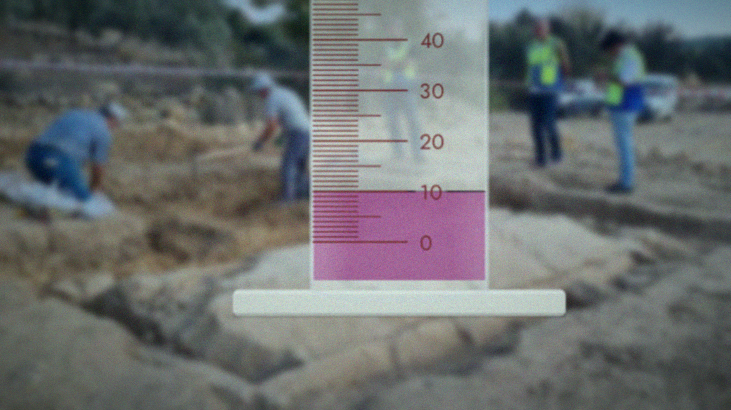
mL 10
